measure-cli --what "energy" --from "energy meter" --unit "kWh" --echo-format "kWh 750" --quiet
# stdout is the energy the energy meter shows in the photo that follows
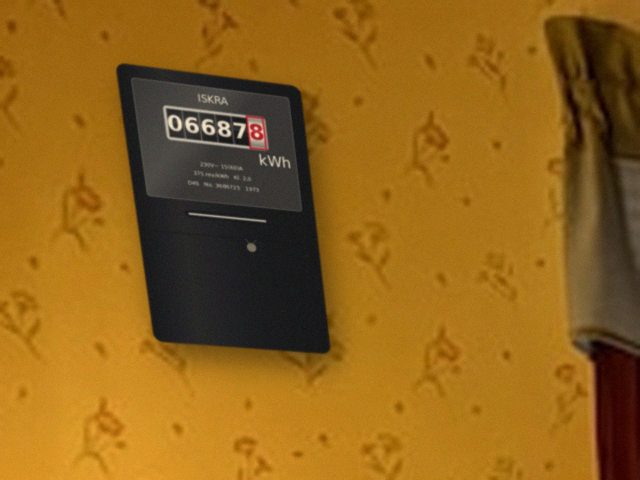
kWh 6687.8
